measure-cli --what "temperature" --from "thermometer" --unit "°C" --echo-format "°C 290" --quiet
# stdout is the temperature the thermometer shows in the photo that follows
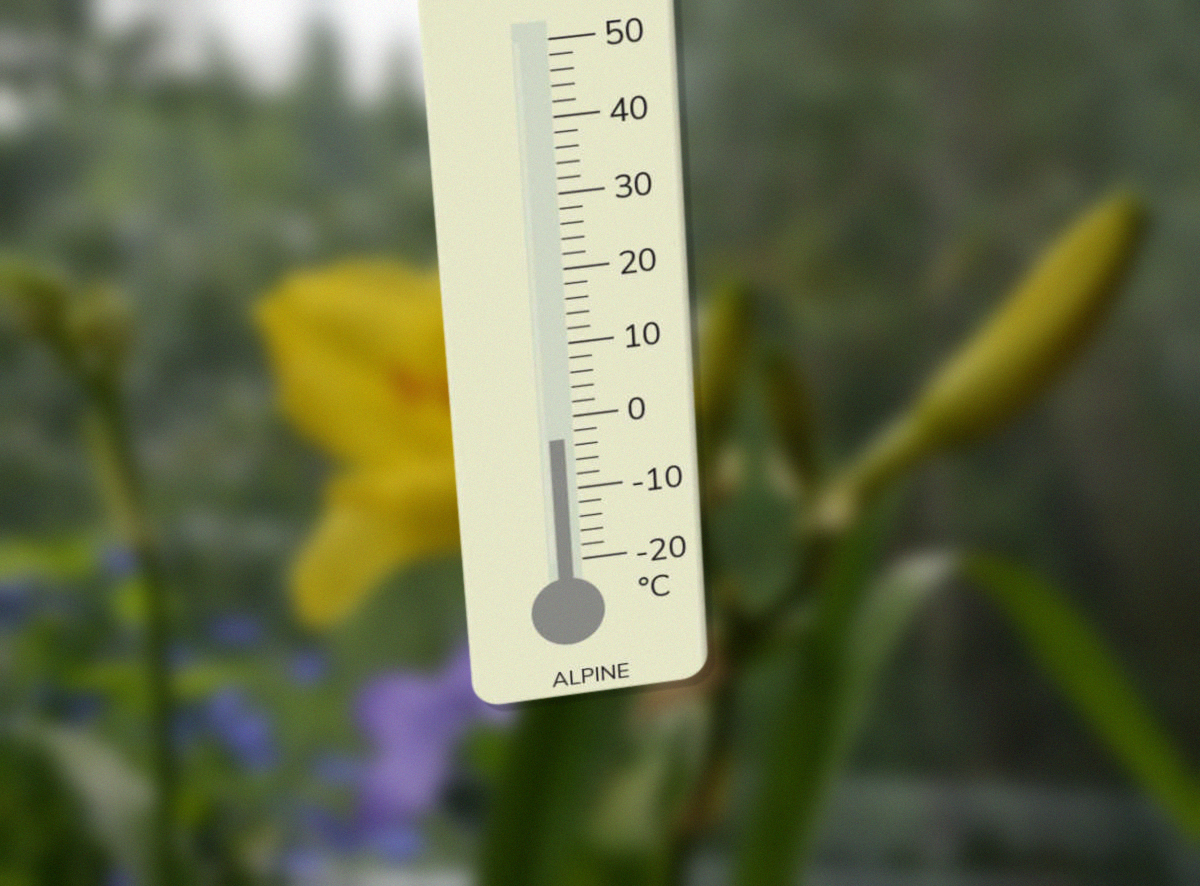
°C -3
